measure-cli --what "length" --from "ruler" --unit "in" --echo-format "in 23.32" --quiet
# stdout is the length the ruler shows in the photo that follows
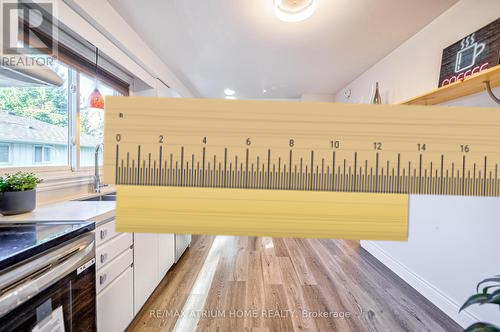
in 13.5
